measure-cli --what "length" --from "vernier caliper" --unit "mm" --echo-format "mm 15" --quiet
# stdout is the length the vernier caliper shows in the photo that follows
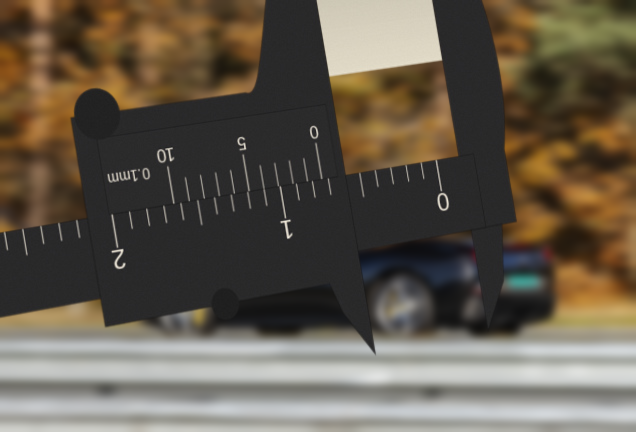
mm 7.4
